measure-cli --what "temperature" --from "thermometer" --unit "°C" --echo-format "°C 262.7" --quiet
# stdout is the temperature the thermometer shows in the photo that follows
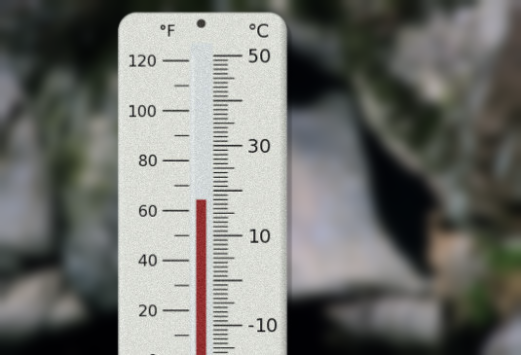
°C 18
